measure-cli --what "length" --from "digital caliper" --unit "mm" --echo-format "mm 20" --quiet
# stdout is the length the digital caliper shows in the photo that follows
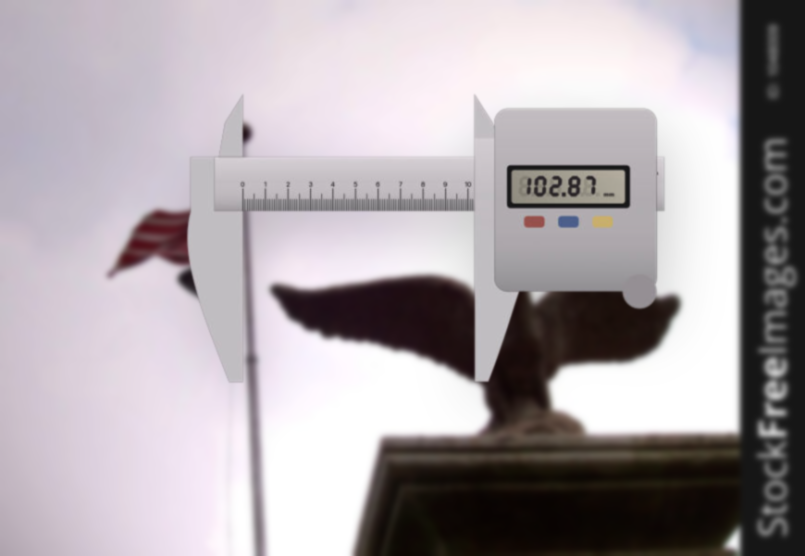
mm 102.87
